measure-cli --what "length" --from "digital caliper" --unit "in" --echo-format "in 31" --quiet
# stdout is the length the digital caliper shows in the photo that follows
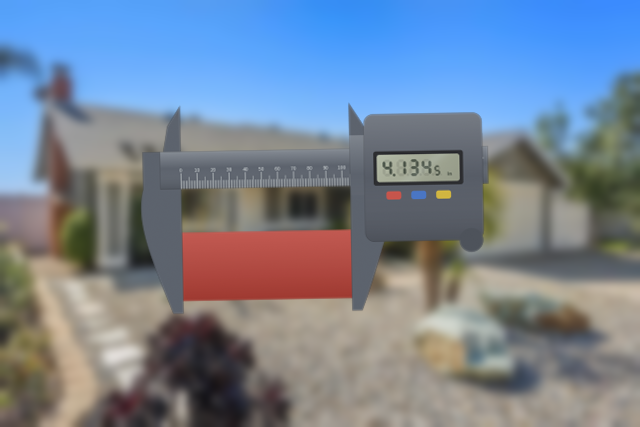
in 4.1345
